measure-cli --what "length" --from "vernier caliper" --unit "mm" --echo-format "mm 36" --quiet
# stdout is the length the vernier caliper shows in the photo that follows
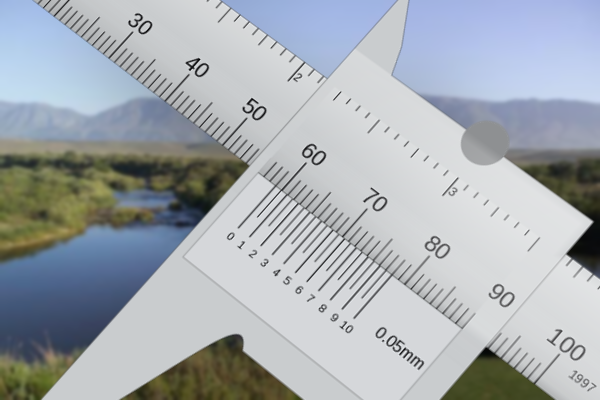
mm 59.0
